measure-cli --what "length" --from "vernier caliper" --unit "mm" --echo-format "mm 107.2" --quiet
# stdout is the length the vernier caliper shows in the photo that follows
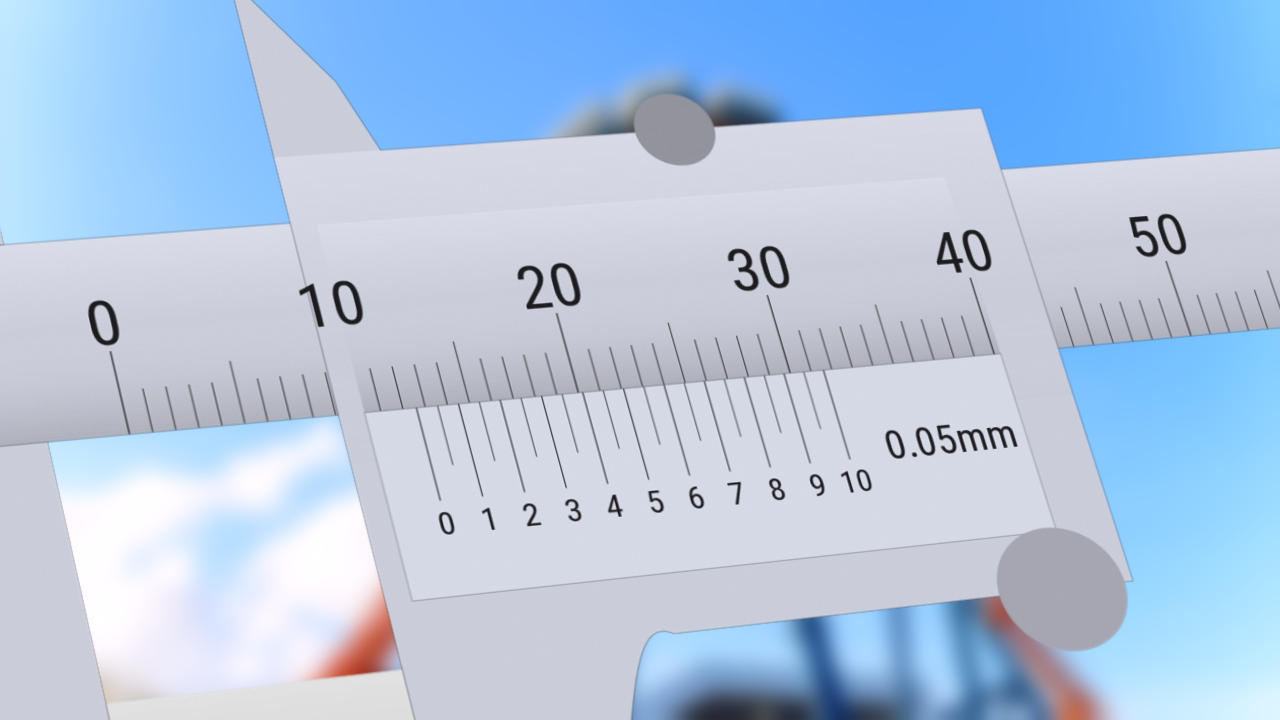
mm 12.6
